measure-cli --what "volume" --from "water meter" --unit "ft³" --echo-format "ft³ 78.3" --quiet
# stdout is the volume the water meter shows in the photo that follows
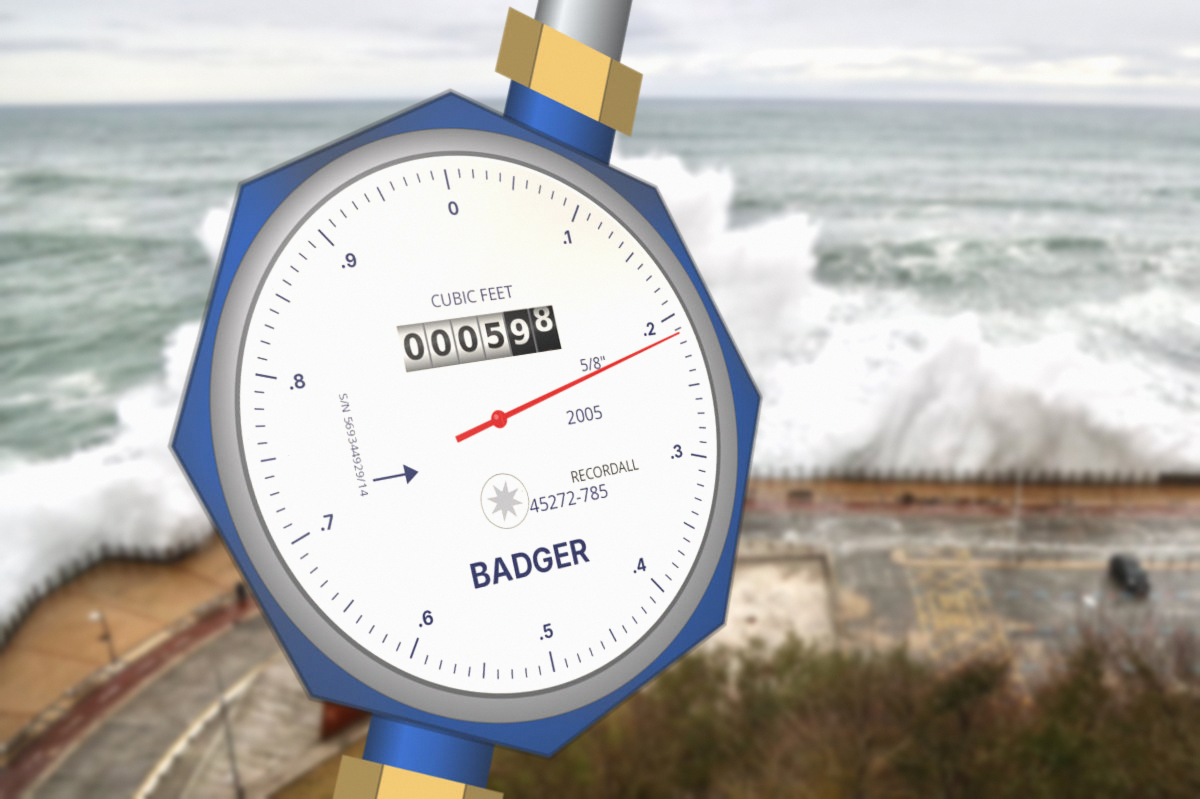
ft³ 598.21
